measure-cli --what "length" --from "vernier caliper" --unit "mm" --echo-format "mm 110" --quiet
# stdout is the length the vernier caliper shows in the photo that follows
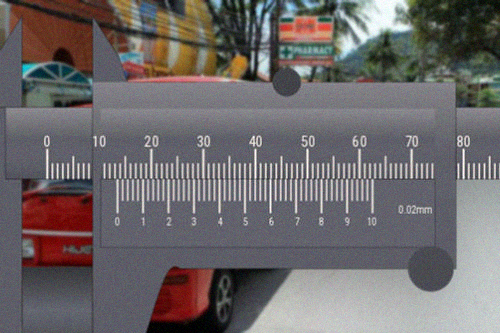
mm 13.5
